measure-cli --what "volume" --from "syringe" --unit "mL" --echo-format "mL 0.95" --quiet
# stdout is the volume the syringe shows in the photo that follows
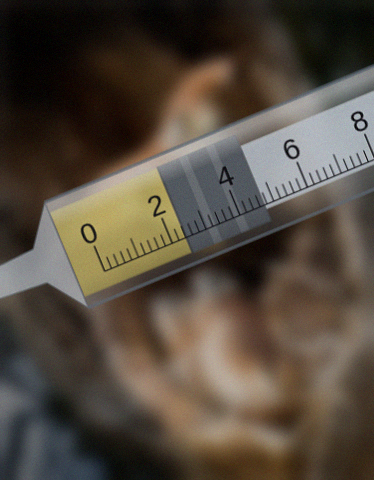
mL 2.4
